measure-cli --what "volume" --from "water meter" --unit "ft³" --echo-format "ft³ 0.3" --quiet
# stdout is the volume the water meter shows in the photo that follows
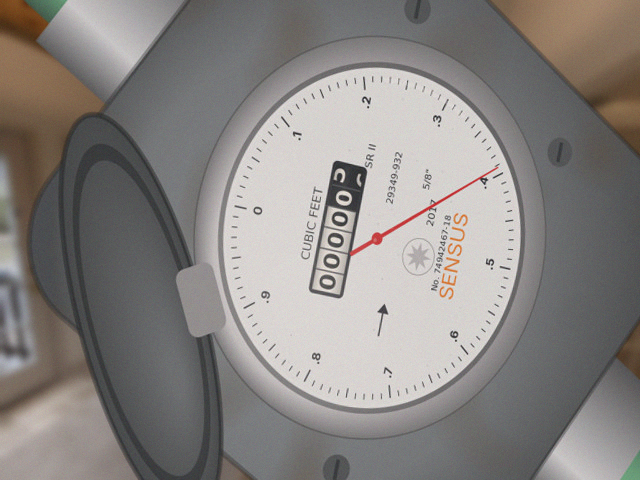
ft³ 5.39
